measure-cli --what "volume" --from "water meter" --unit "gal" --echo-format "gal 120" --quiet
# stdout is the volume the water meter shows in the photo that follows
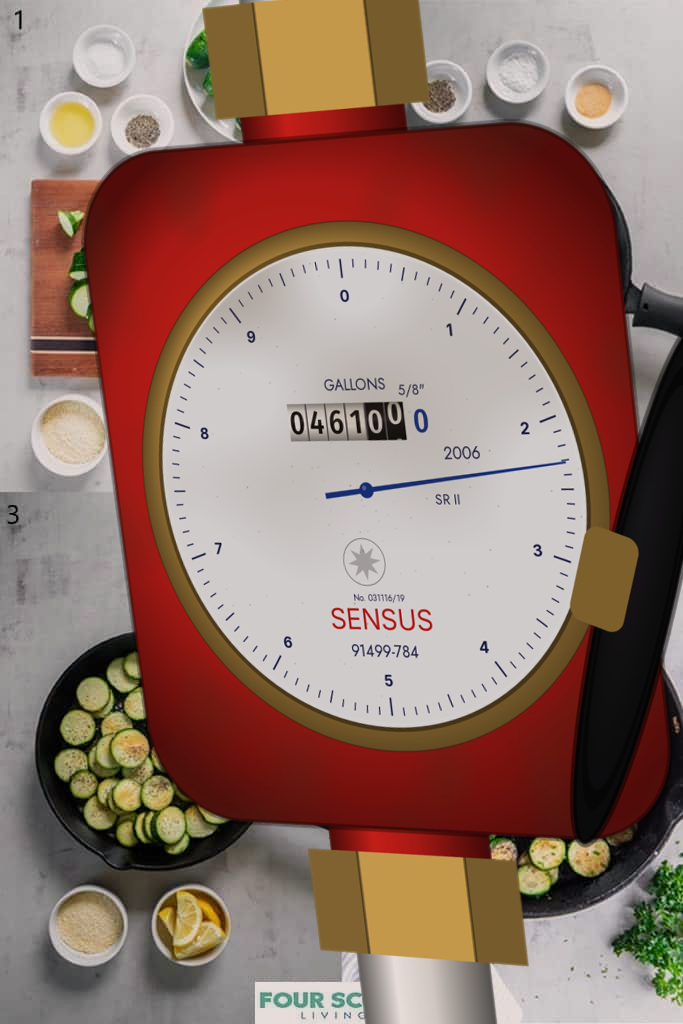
gal 461002.3
